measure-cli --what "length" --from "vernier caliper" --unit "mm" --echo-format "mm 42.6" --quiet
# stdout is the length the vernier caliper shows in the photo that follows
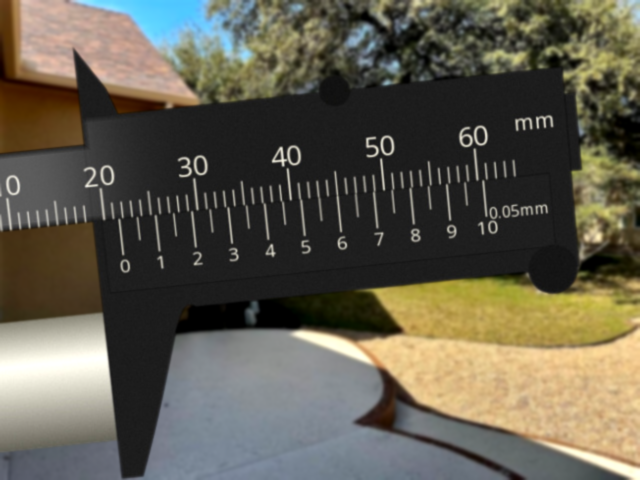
mm 21.6
